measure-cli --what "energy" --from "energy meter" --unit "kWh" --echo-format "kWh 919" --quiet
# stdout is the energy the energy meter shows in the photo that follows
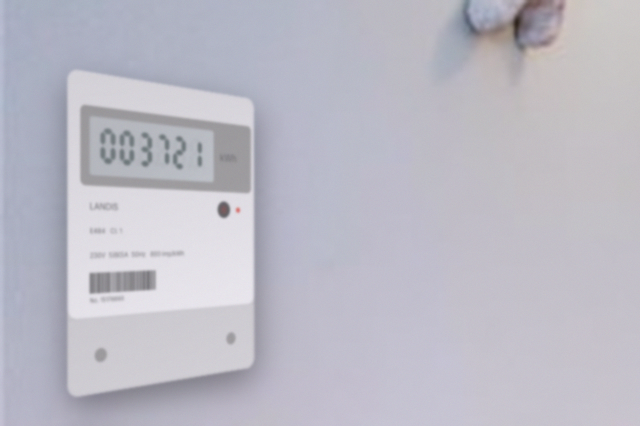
kWh 3721
